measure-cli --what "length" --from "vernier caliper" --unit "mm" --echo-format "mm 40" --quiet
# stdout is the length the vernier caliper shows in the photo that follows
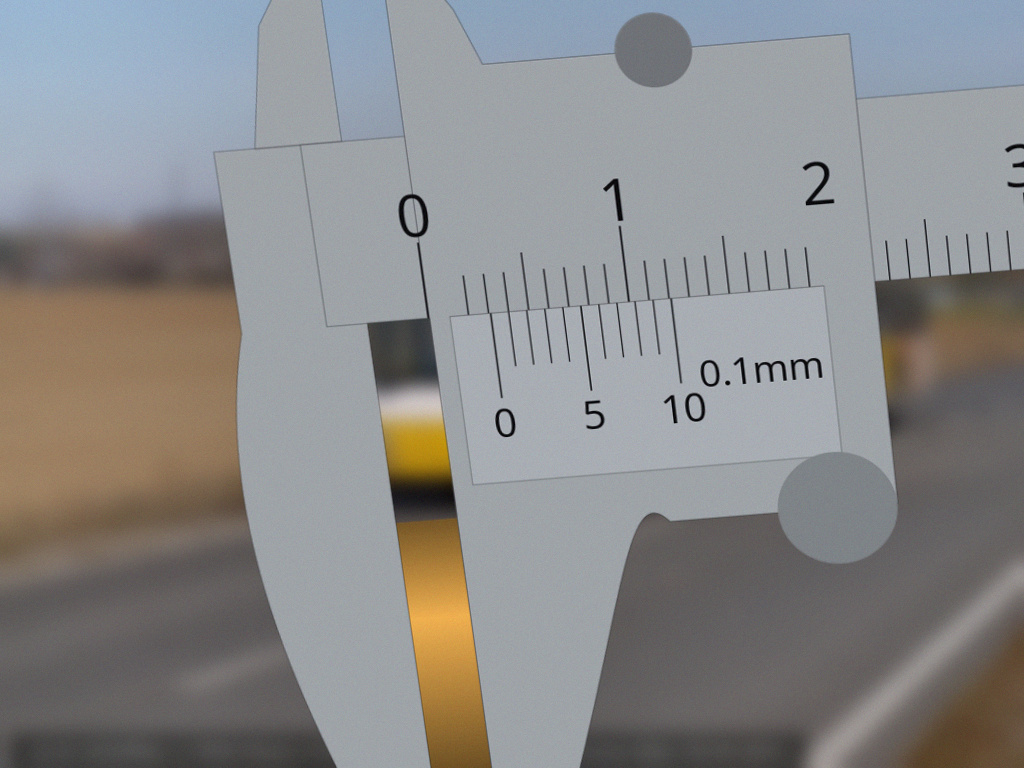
mm 3.1
